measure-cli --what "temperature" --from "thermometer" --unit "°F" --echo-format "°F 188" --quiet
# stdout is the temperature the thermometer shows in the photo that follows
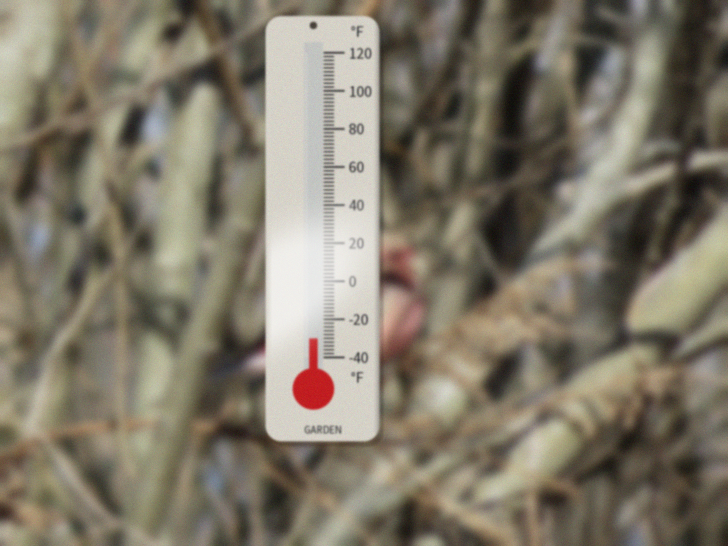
°F -30
